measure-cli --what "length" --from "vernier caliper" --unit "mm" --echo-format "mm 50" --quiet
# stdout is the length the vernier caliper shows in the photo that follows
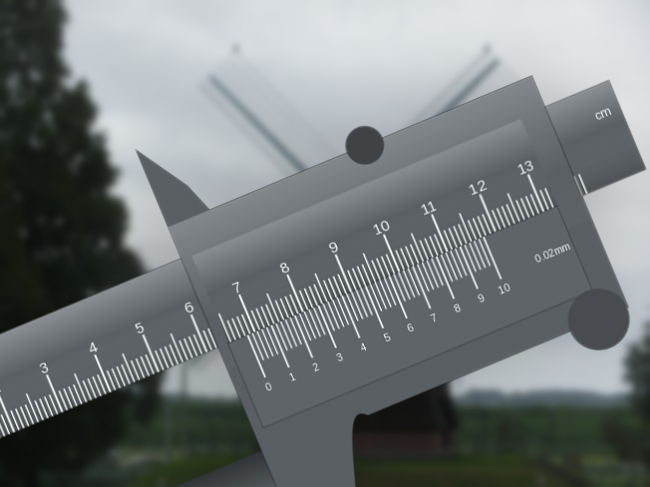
mm 68.5
